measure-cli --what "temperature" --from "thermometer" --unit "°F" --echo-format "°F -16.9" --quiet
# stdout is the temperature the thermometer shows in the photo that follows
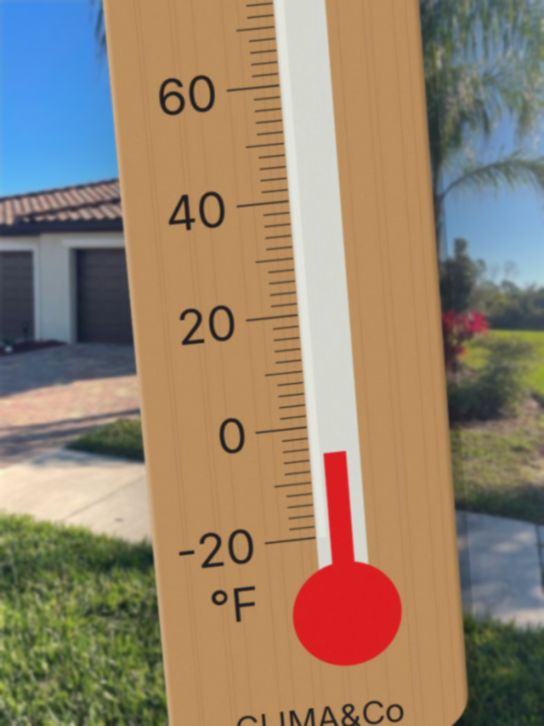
°F -5
